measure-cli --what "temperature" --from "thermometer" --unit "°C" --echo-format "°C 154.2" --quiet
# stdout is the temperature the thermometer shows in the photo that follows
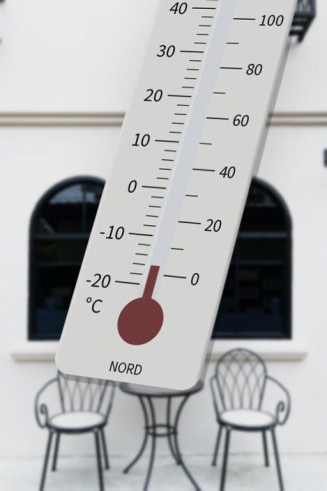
°C -16
